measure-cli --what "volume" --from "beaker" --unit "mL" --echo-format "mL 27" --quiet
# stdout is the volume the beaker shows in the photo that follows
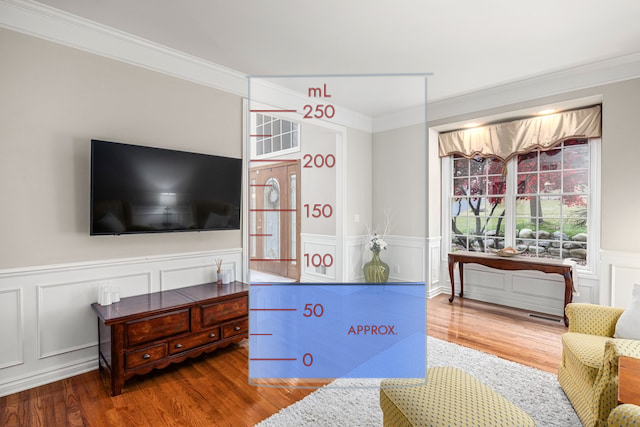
mL 75
